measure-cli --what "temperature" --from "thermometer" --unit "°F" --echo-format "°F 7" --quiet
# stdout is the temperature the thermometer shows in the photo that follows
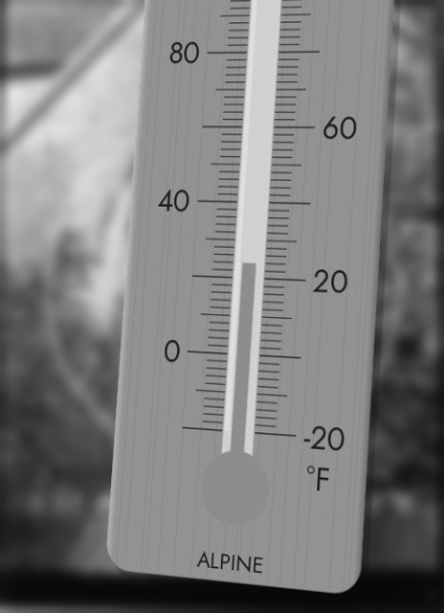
°F 24
